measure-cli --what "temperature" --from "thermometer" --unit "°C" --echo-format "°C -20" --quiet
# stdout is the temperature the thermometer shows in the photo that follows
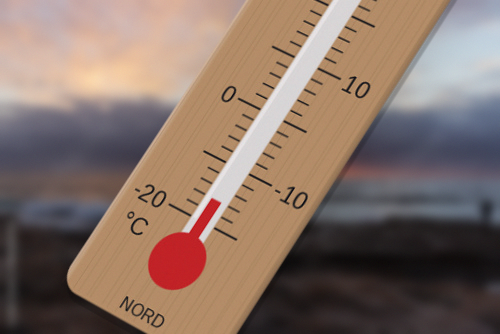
°C -16
